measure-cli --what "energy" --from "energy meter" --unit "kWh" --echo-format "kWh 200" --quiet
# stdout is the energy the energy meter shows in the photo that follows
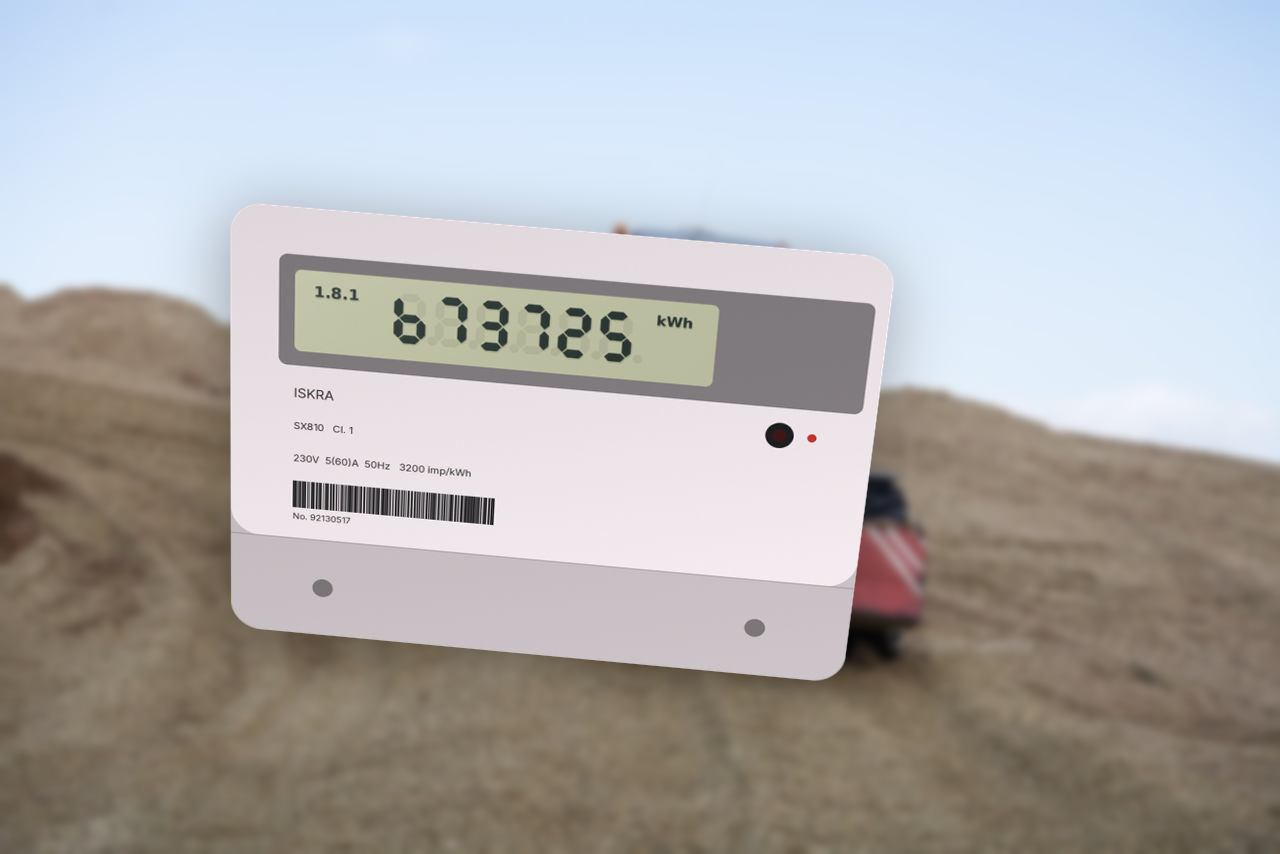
kWh 673725
